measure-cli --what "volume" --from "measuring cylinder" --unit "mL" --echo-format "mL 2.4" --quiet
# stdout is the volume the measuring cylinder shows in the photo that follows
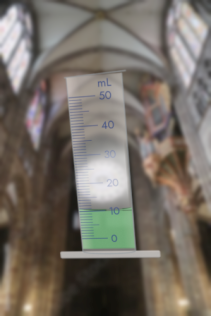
mL 10
